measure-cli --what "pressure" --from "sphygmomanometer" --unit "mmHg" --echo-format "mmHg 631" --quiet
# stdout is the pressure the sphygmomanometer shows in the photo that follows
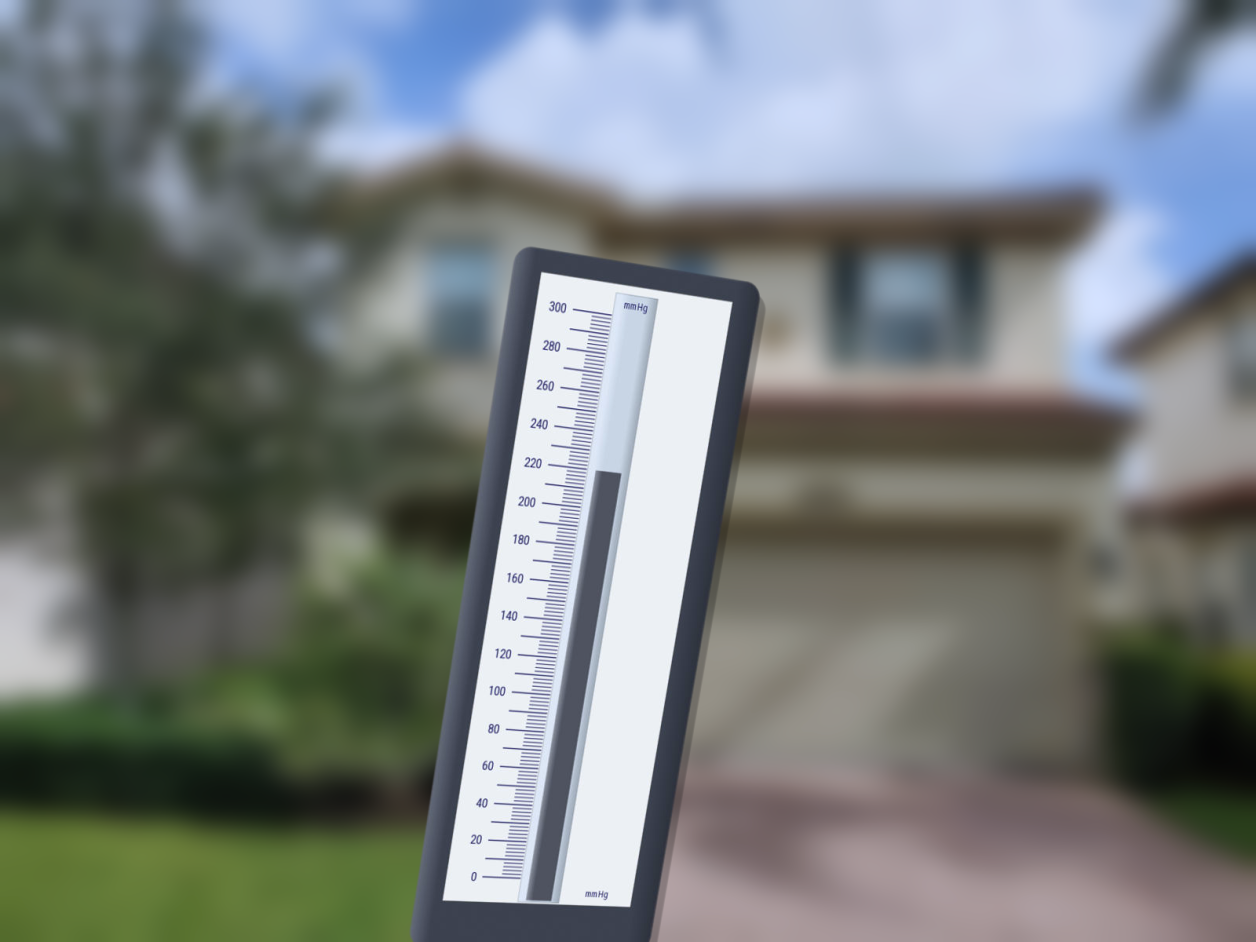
mmHg 220
